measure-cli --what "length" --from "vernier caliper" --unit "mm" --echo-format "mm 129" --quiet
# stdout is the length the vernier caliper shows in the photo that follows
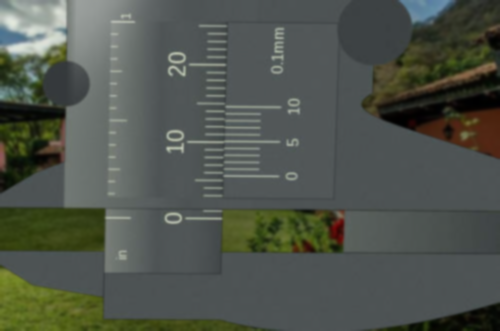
mm 5.6
